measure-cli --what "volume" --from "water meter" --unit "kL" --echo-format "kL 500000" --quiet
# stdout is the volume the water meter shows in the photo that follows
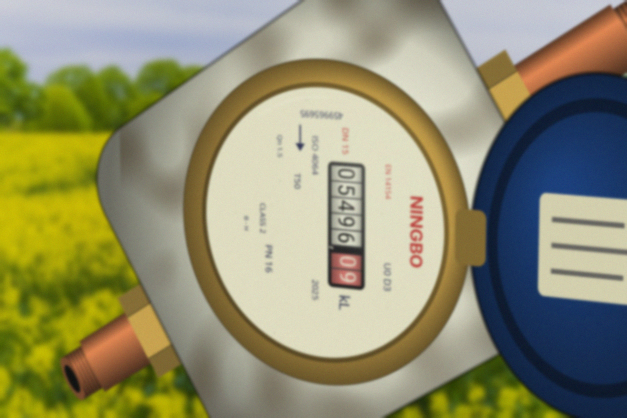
kL 5496.09
